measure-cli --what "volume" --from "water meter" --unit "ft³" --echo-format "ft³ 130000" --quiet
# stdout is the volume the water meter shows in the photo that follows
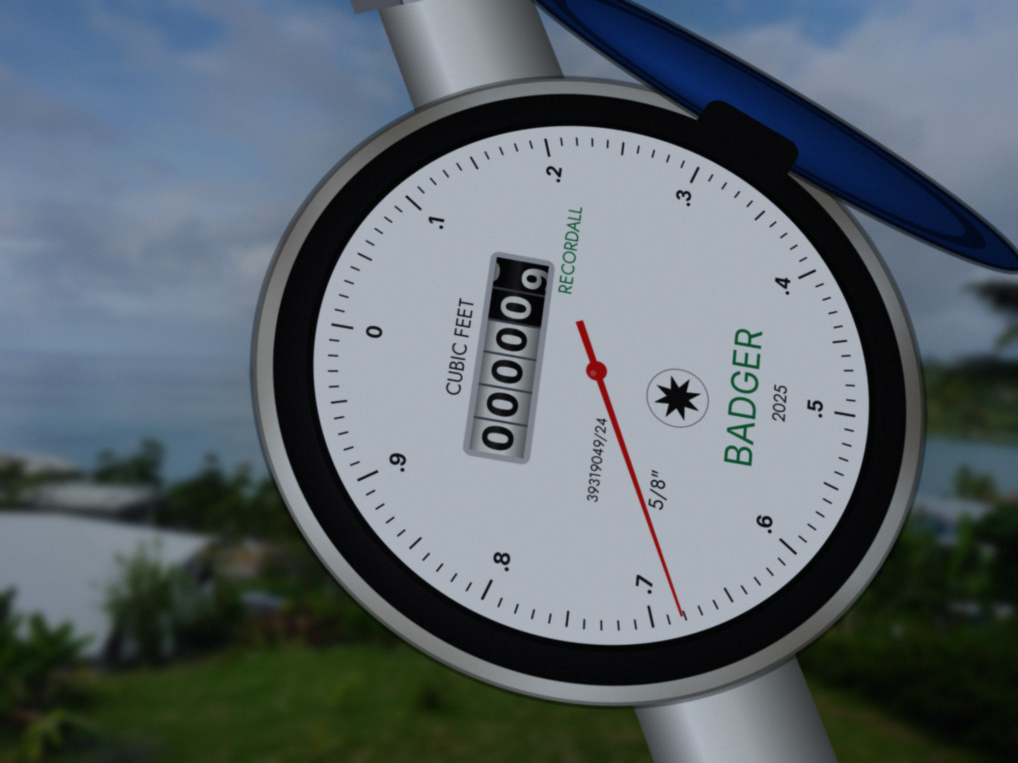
ft³ 8.68
